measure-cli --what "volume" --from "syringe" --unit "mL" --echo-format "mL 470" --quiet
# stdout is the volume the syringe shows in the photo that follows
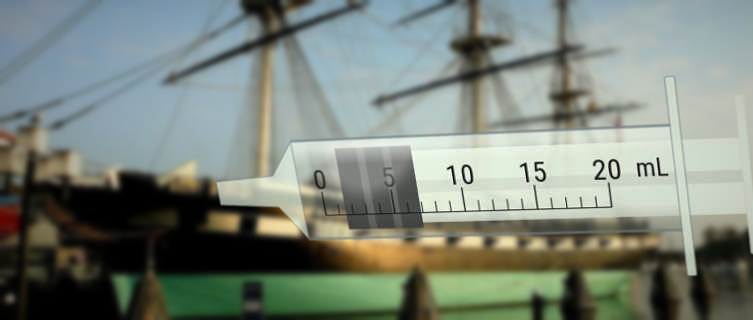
mL 1.5
